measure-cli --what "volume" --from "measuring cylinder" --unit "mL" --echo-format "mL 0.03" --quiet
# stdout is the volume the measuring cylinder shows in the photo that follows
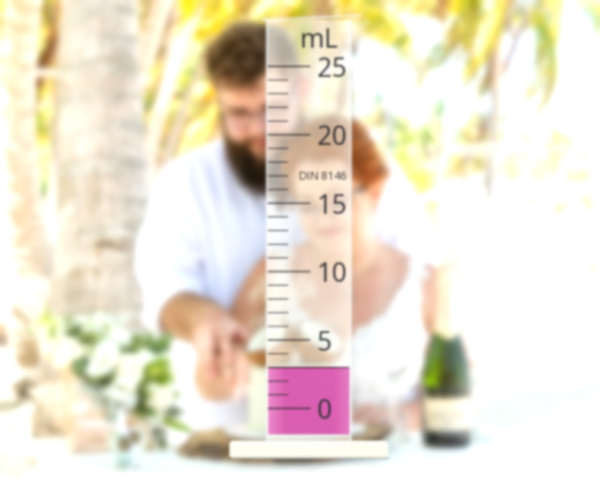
mL 3
